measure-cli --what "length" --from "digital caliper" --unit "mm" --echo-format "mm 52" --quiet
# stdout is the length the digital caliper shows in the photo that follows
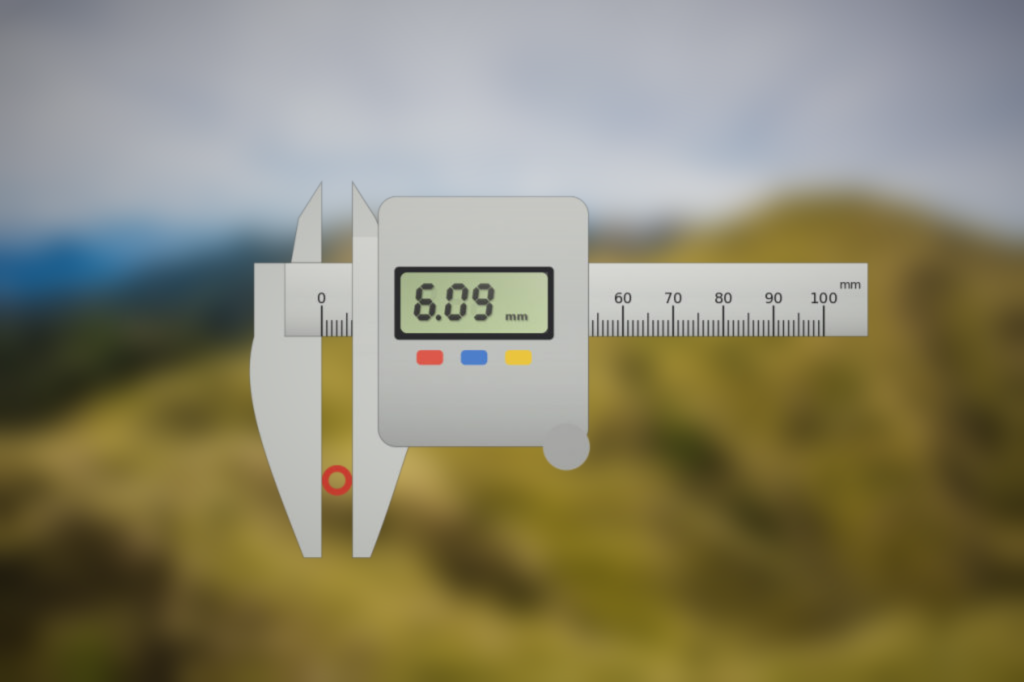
mm 6.09
